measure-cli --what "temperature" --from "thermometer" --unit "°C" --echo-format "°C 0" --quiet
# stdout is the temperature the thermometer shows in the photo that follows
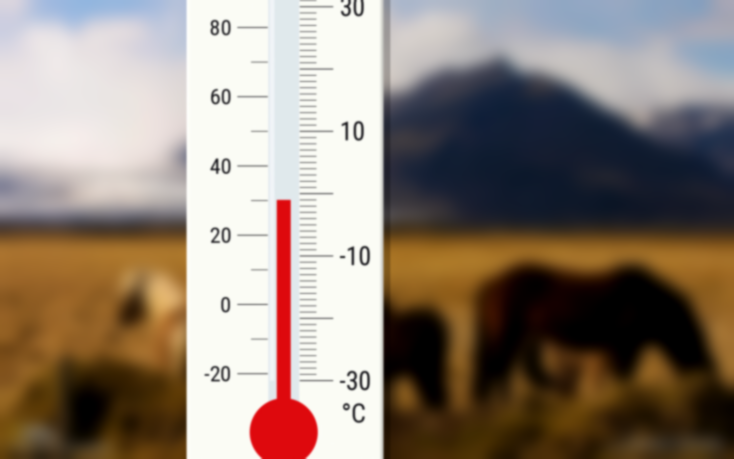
°C -1
